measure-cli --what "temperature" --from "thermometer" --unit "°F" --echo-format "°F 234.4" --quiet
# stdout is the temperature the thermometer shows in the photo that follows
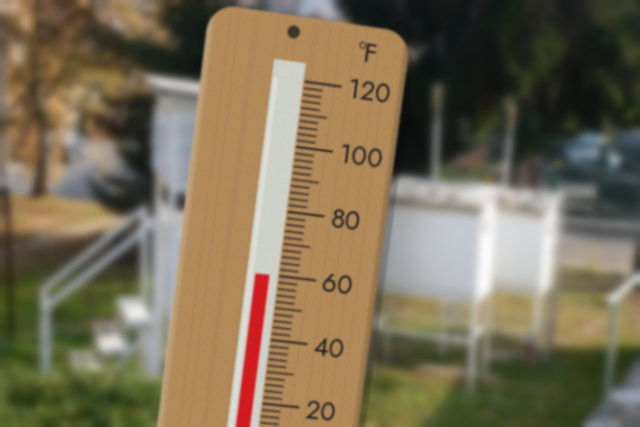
°F 60
